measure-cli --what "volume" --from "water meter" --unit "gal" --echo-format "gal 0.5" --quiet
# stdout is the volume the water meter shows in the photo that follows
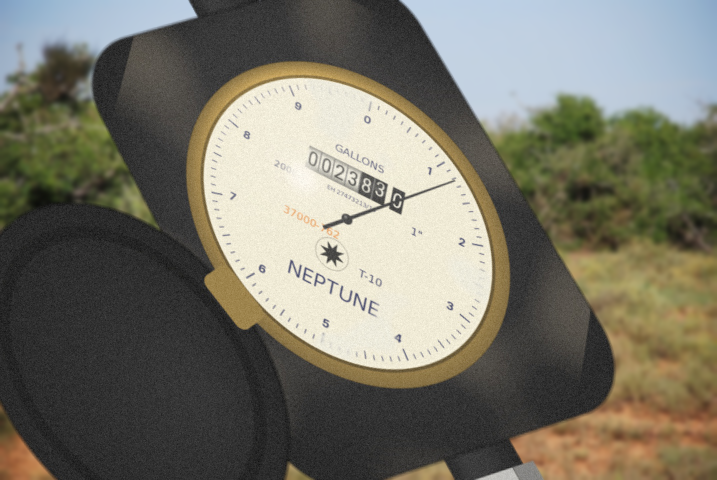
gal 23831.2
